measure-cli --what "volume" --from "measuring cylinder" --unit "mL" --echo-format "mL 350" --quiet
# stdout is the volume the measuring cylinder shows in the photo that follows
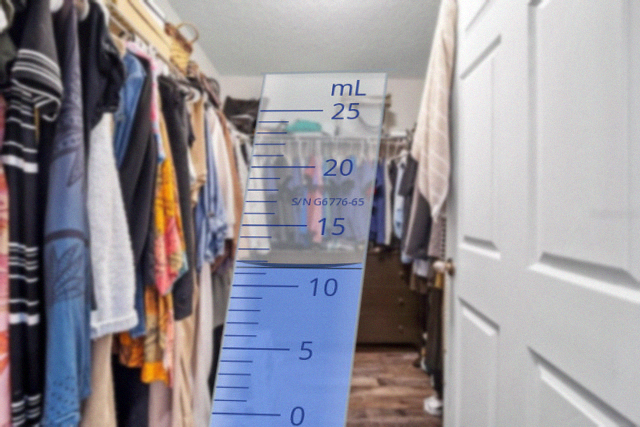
mL 11.5
